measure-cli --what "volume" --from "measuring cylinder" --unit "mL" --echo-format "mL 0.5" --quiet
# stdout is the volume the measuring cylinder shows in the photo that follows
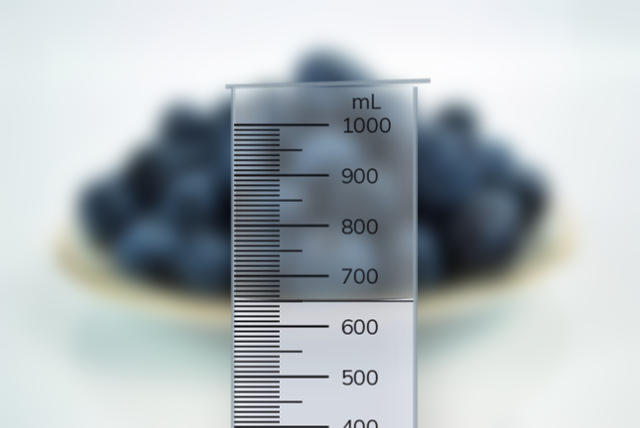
mL 650
